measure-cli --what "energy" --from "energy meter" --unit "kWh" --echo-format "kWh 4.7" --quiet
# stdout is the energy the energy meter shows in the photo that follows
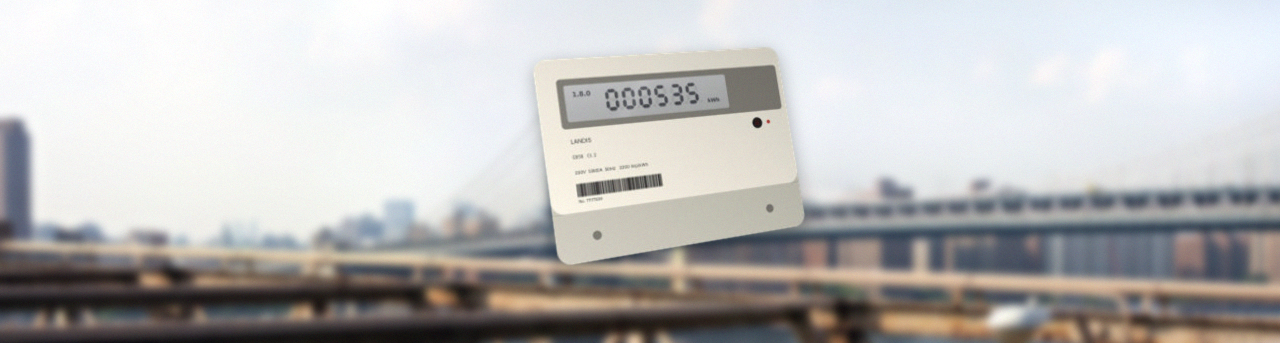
kWh 535
